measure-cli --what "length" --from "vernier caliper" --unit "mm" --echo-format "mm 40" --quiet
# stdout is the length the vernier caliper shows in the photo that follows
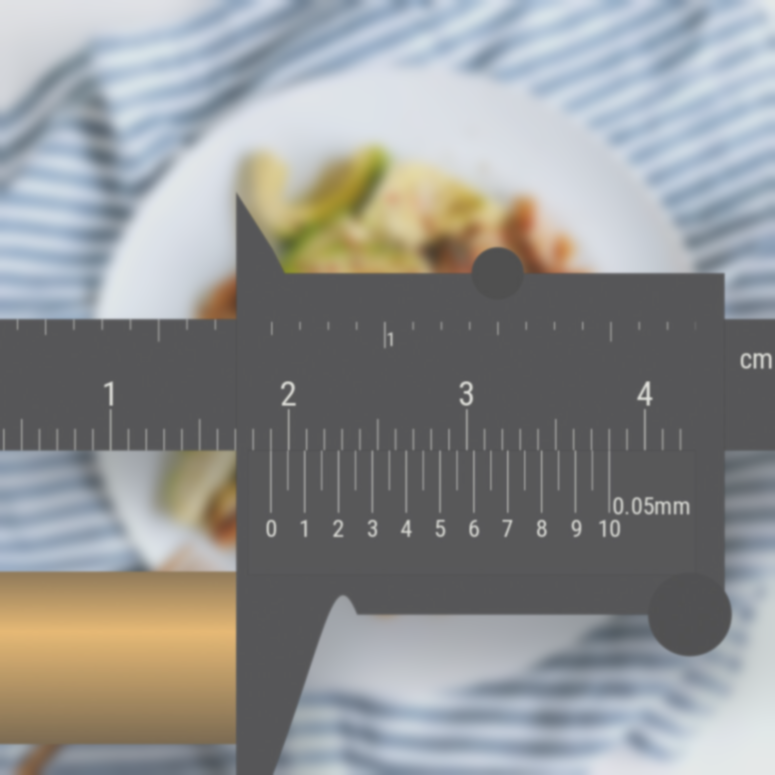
mm 19.0
